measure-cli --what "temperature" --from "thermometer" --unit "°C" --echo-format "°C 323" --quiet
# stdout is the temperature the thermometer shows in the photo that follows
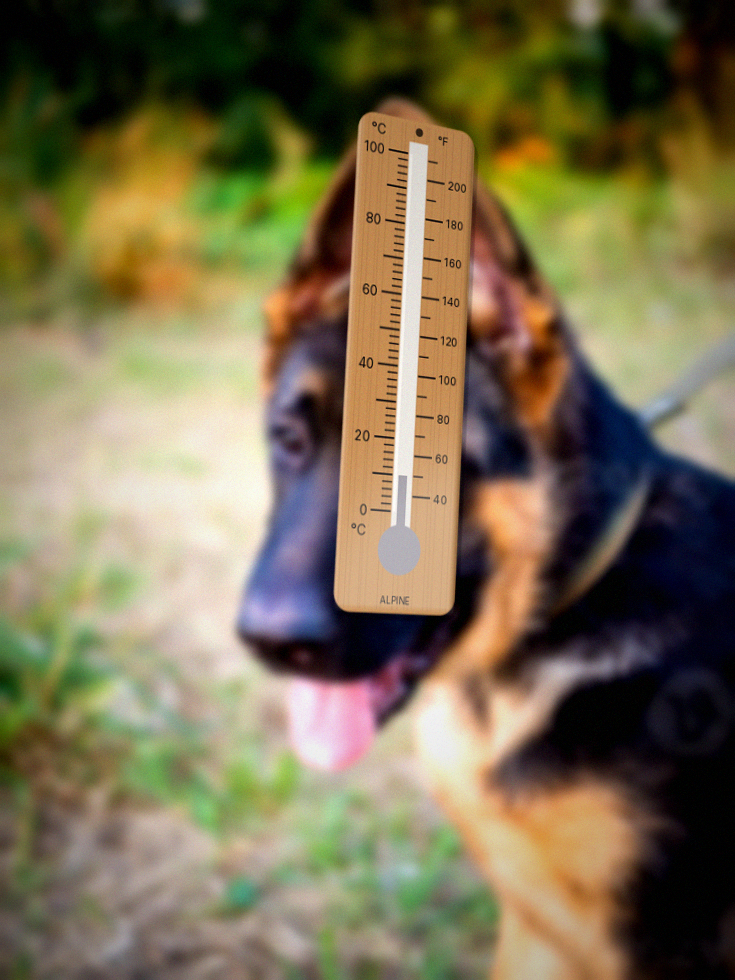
°C 10
